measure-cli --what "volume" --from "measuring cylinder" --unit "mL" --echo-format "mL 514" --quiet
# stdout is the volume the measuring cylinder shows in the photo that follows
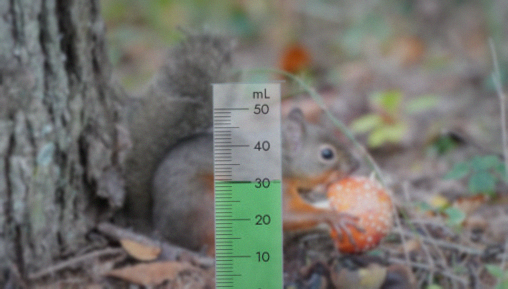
mL 30
